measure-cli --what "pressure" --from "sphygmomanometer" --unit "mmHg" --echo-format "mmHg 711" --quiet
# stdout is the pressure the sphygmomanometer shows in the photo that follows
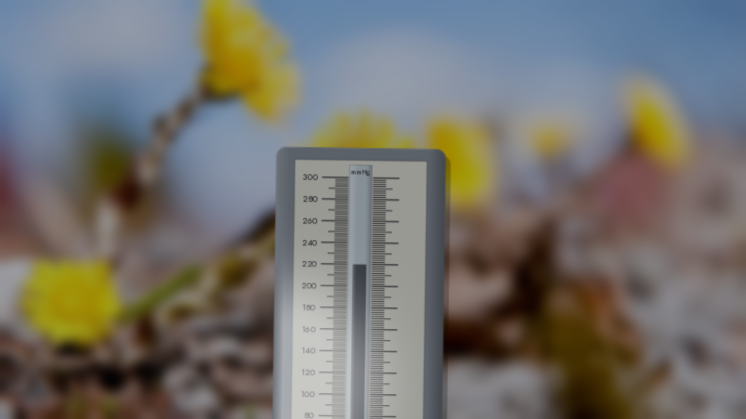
mmHg 220
